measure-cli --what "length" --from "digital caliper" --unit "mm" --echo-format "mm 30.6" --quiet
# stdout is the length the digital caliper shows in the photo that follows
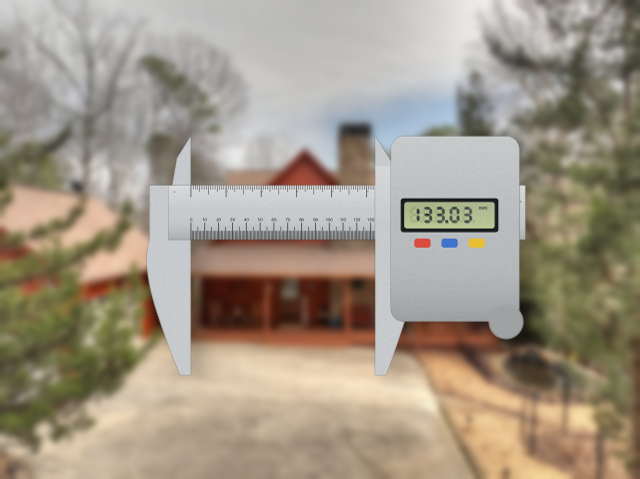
mm 133.03
